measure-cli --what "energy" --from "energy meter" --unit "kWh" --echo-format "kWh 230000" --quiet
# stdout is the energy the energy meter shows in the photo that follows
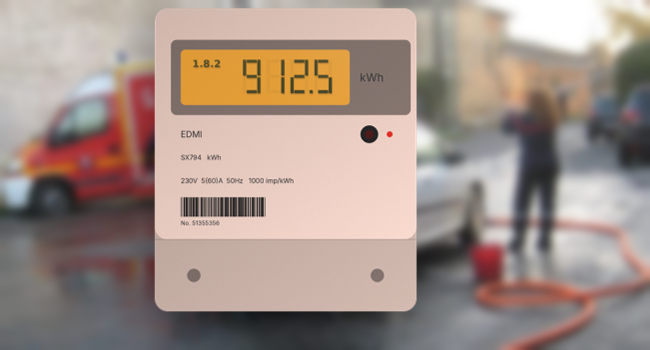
kWh 912.5
